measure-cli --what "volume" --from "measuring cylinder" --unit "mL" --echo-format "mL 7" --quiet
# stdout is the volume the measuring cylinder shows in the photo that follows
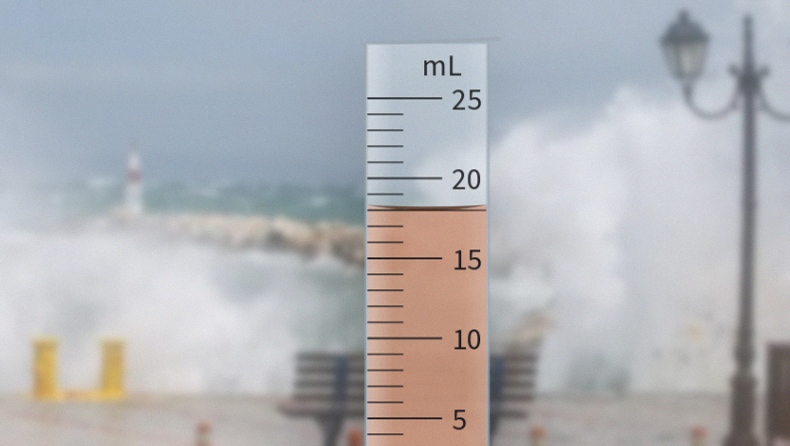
mL 18
